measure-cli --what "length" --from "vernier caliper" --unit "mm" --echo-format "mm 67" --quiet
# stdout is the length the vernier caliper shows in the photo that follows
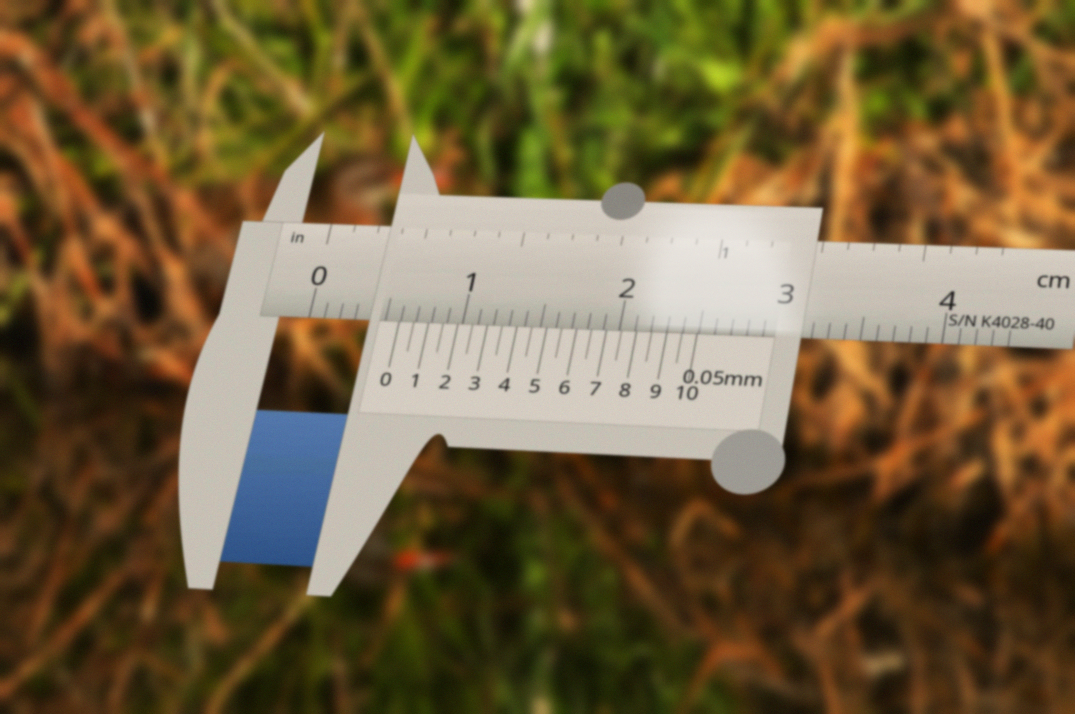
mm 5.9
